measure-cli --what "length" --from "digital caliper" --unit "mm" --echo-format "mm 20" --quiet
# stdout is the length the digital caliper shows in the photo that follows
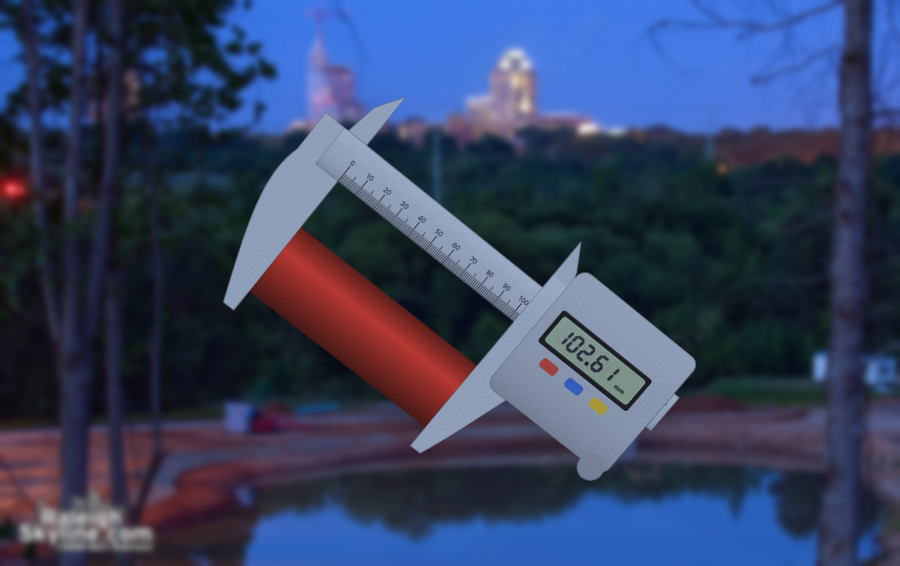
mm 102.61
